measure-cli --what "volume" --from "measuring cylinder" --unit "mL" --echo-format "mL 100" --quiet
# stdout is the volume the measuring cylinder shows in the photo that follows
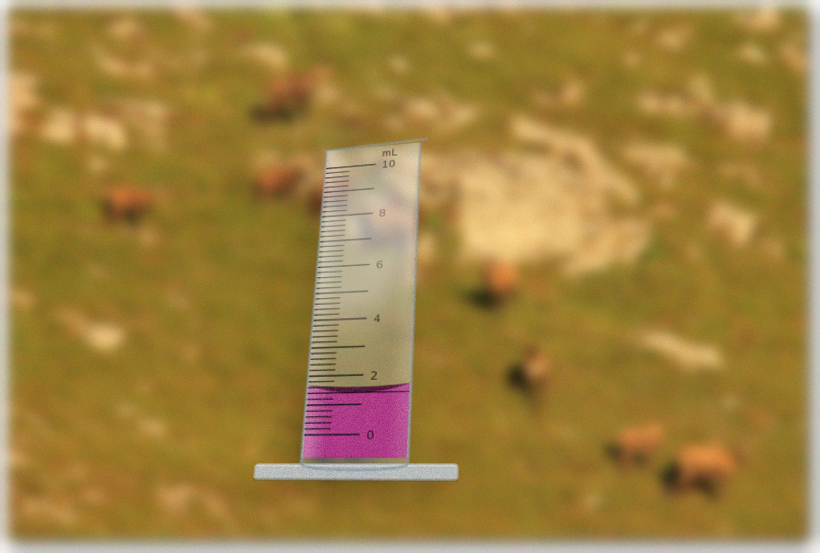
mL 1.4
